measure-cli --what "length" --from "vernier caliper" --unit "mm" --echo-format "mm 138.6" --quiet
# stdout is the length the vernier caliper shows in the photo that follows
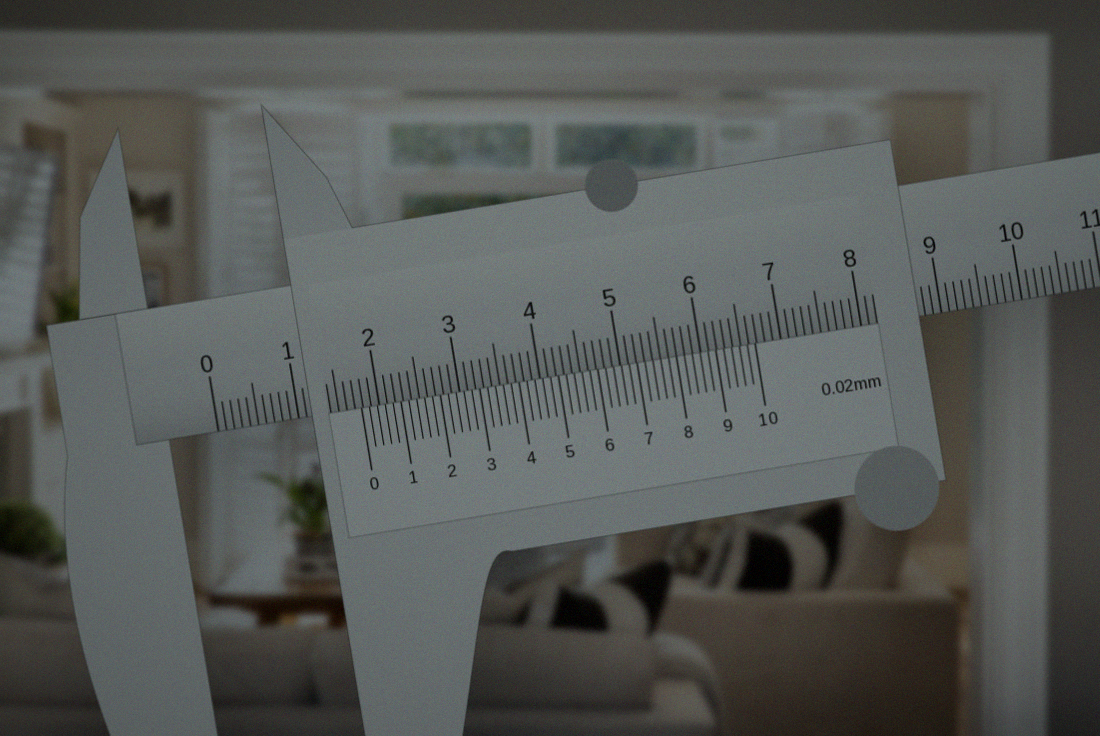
mm 17.8
